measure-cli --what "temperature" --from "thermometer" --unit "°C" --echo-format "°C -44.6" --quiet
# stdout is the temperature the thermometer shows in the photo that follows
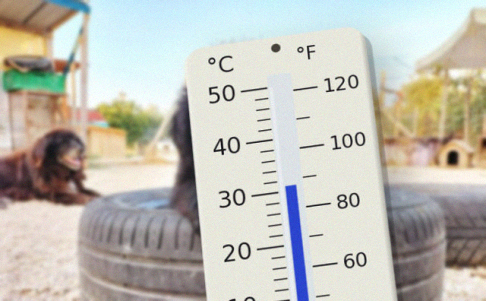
°C 31
